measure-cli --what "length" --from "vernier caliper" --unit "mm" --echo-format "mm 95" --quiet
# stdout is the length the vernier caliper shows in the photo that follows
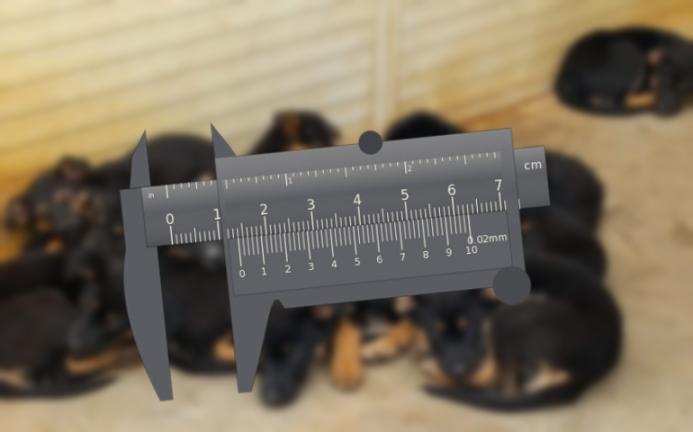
mm 14.0
